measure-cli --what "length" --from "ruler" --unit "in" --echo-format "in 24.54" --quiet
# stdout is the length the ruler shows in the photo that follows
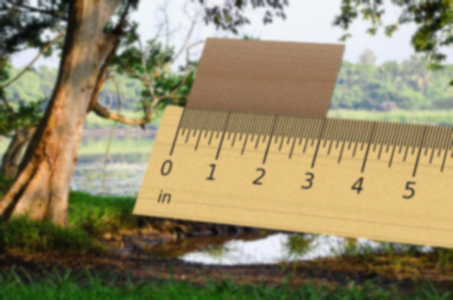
in 3
